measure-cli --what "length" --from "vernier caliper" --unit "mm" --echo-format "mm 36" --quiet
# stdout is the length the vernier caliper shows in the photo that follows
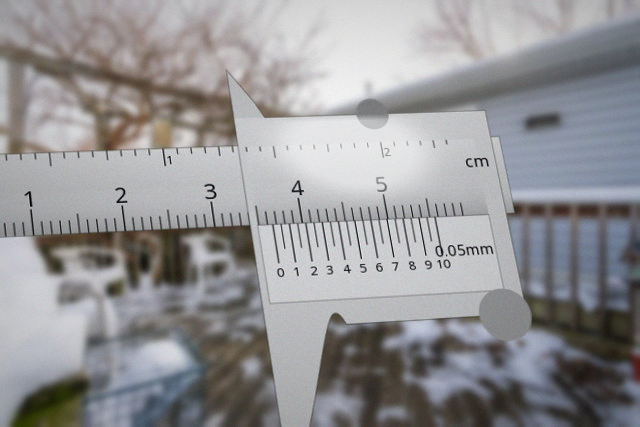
mm 36.6
